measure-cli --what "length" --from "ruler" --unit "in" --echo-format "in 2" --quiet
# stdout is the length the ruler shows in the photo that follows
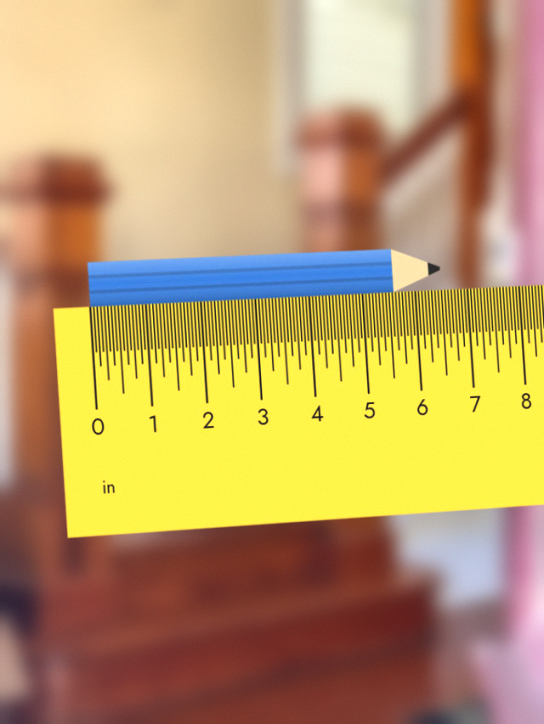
in 6.5
